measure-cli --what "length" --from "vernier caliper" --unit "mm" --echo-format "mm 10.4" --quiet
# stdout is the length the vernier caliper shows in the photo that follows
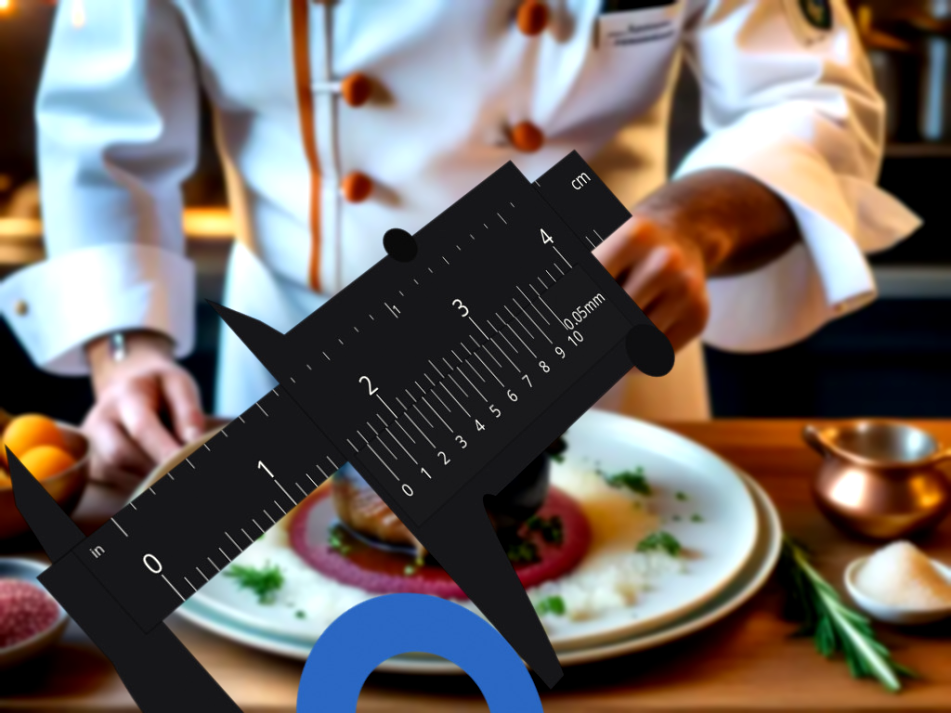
mm 16.9
